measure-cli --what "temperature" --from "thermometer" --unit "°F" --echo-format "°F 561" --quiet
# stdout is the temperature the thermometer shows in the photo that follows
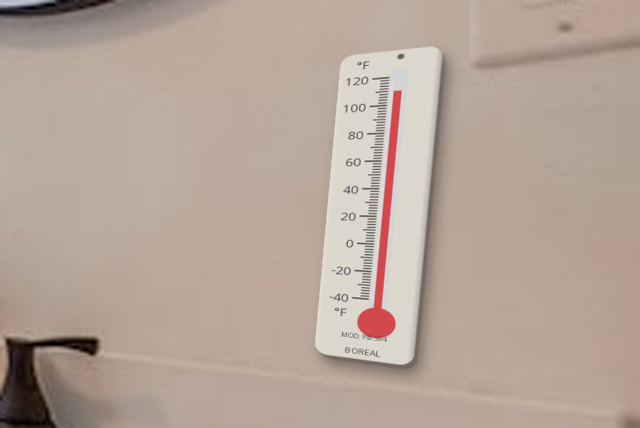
°F 110
